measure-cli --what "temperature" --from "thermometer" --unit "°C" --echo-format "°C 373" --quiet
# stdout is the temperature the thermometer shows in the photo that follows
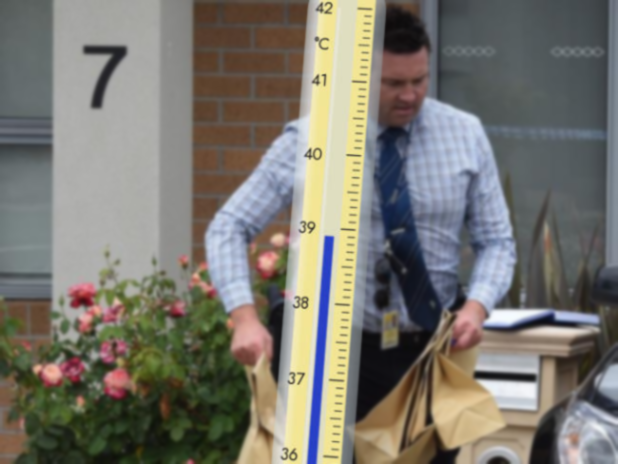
°C 38.9
